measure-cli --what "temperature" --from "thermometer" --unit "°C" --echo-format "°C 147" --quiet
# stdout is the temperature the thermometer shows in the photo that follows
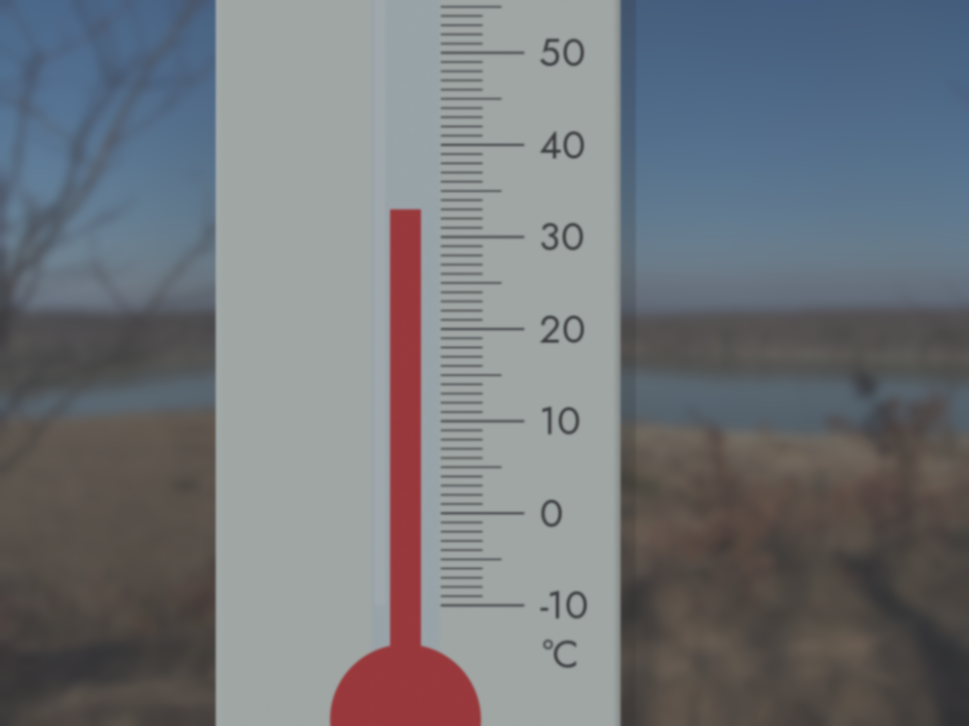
°C 33
